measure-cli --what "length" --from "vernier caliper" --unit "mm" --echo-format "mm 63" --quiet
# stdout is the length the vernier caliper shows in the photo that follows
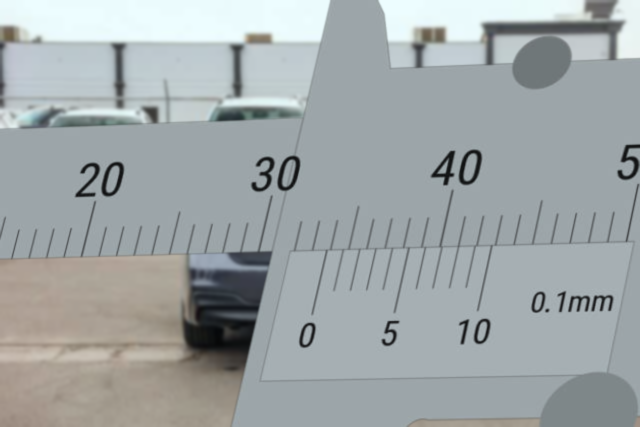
mm 33.8
